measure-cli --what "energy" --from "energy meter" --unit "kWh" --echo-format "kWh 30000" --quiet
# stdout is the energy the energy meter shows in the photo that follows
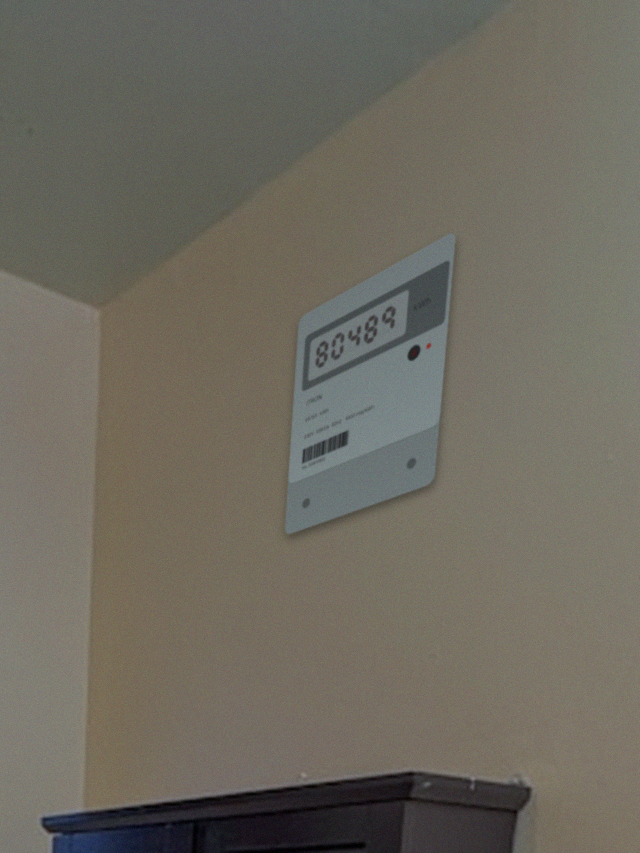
kWh 80489
